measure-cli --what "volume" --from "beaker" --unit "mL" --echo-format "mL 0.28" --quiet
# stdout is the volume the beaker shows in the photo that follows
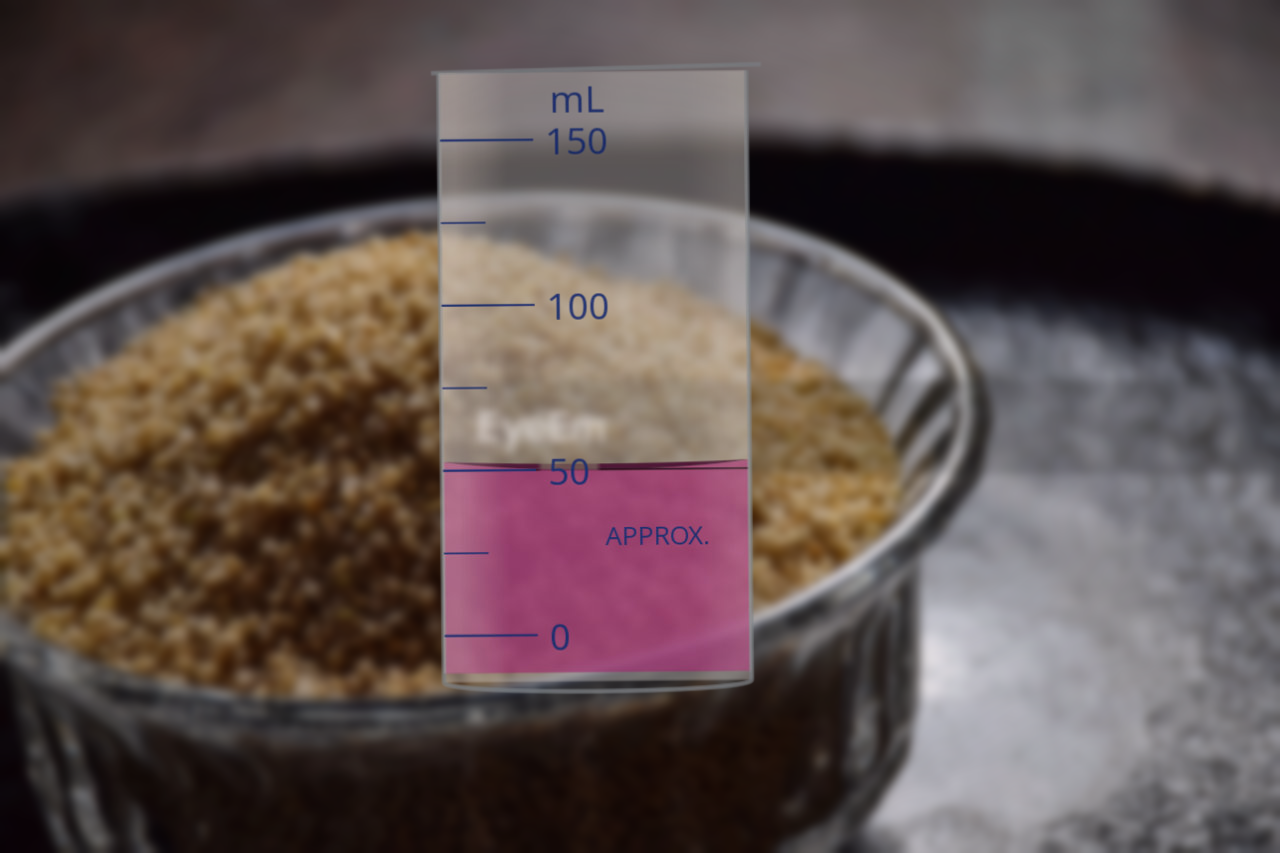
mL 50
